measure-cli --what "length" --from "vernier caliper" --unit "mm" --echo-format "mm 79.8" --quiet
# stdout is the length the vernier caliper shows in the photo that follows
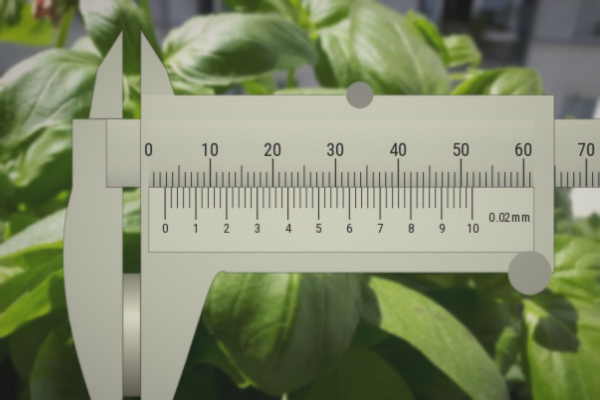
mm 2.8
